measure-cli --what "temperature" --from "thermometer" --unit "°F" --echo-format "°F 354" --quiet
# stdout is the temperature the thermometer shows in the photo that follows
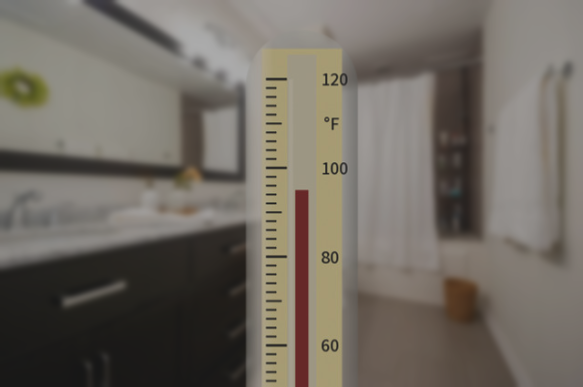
°F 95
